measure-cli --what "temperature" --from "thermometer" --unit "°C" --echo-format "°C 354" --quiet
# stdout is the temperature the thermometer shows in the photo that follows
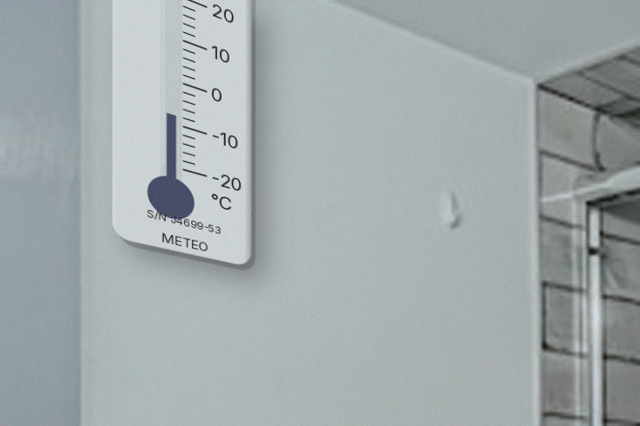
°C -8
